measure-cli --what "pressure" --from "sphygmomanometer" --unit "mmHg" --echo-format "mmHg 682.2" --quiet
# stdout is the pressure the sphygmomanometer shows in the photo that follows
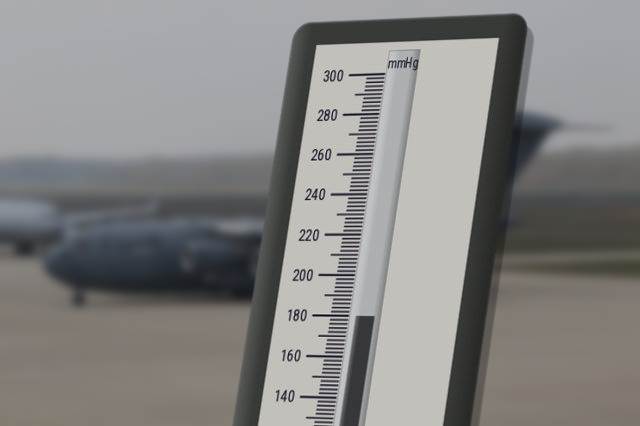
mmHg 180
